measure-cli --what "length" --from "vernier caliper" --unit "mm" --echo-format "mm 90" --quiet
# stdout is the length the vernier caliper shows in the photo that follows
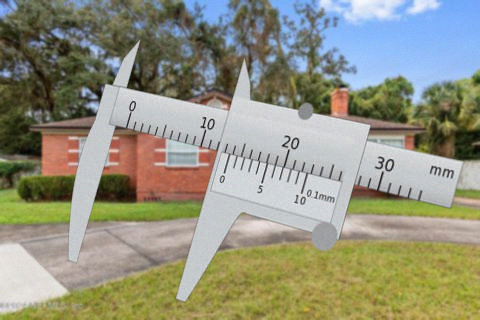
mm 13.6
